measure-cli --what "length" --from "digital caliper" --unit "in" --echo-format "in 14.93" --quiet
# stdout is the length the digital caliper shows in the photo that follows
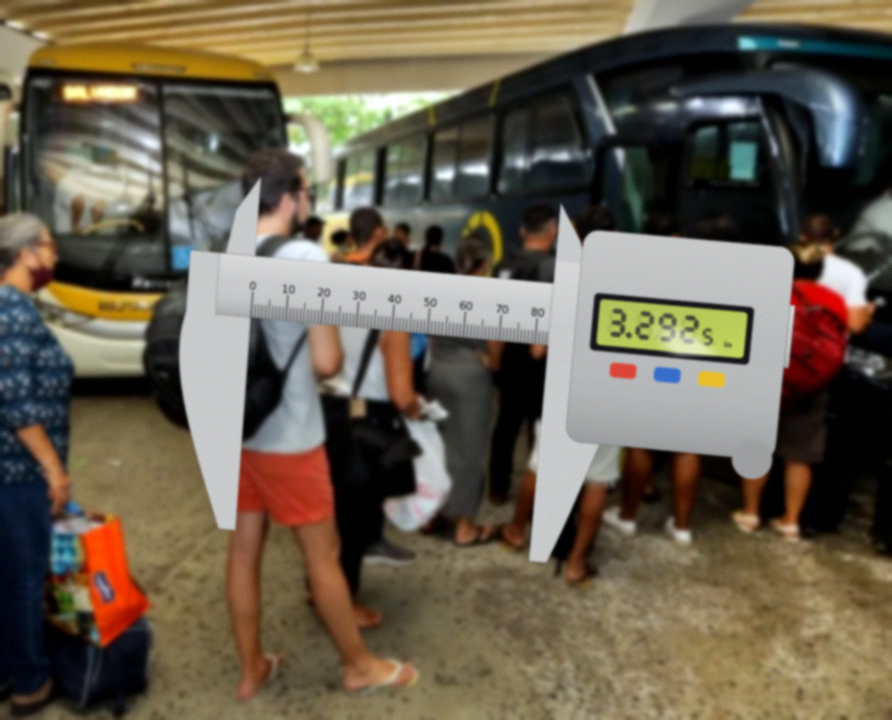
in 3.2925
